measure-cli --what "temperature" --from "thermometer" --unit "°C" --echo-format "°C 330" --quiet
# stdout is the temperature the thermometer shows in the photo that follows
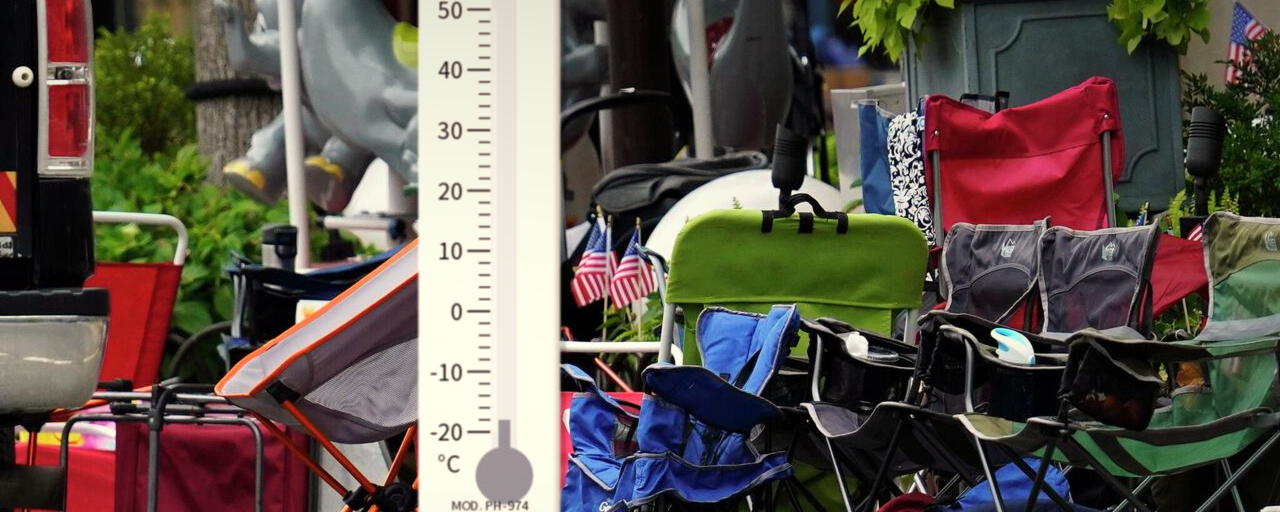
°C -18
